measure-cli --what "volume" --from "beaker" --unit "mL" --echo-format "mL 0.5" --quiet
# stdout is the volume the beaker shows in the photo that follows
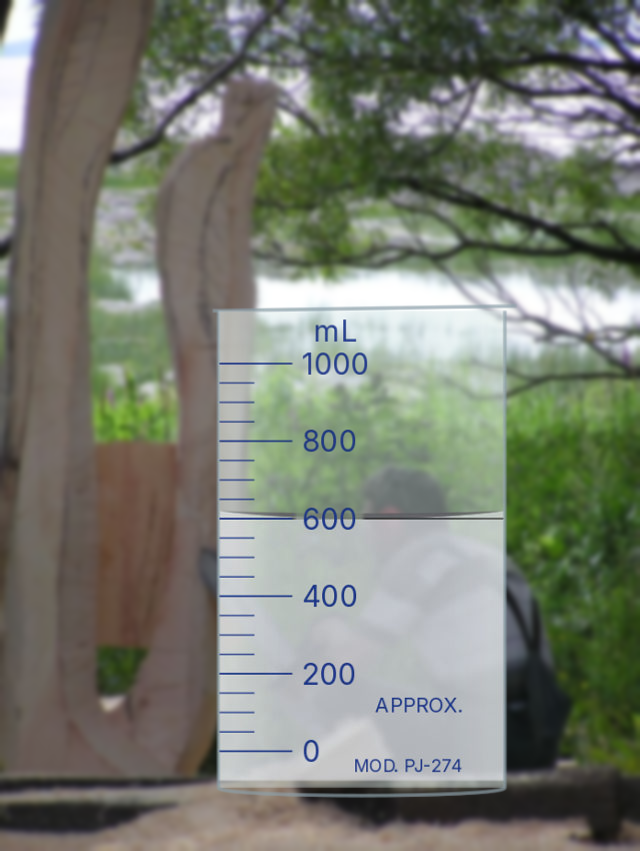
mL 600
